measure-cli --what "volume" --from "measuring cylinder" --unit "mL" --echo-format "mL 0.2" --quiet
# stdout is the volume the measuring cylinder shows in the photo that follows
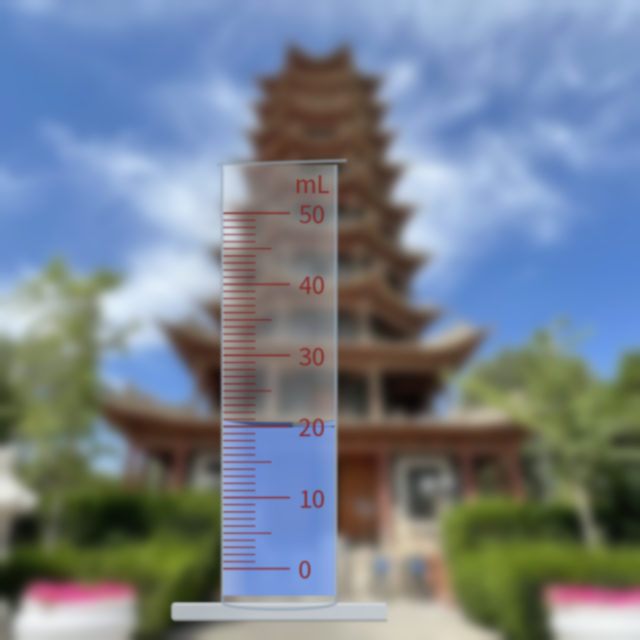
mL 20
